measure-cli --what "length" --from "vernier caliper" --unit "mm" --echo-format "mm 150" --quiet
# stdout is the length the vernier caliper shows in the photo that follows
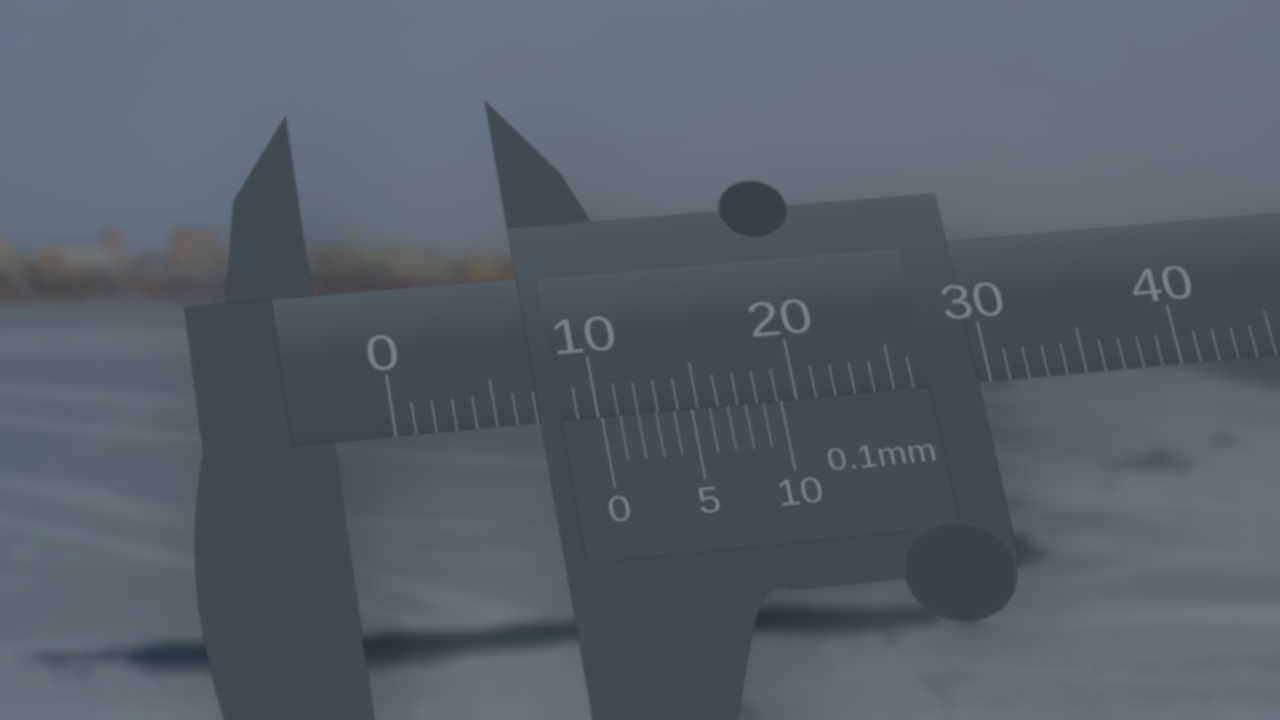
mm 10.2
